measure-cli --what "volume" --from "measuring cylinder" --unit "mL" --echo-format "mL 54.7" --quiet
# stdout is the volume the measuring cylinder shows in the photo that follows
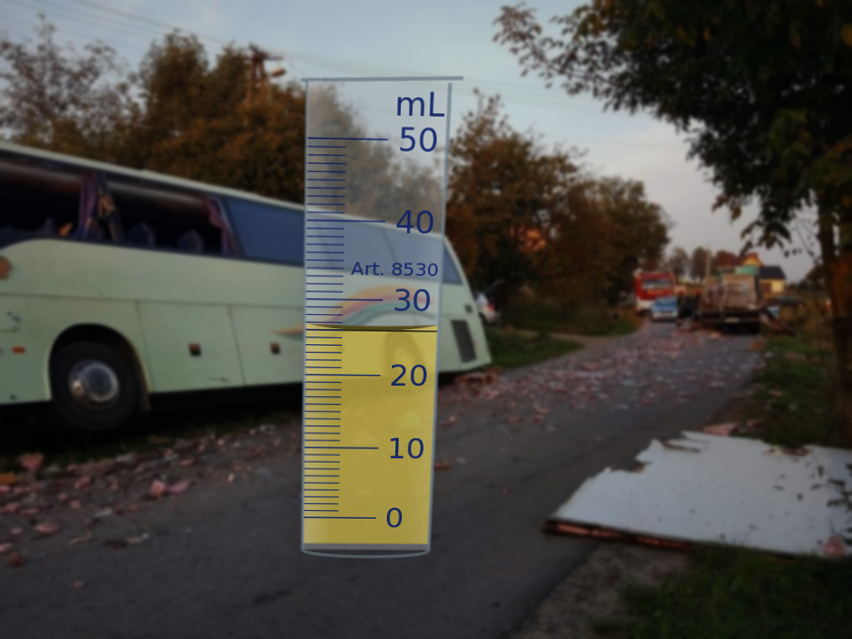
mL 26
